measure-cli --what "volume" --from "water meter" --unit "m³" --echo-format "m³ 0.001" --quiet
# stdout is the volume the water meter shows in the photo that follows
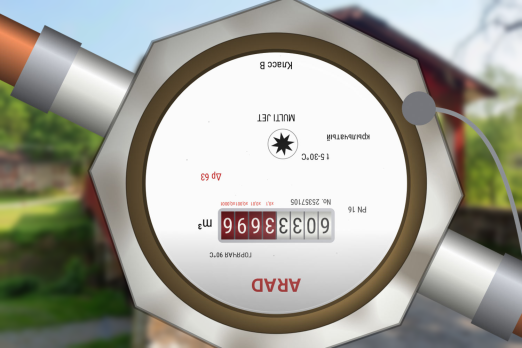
m³ 6033.3696
